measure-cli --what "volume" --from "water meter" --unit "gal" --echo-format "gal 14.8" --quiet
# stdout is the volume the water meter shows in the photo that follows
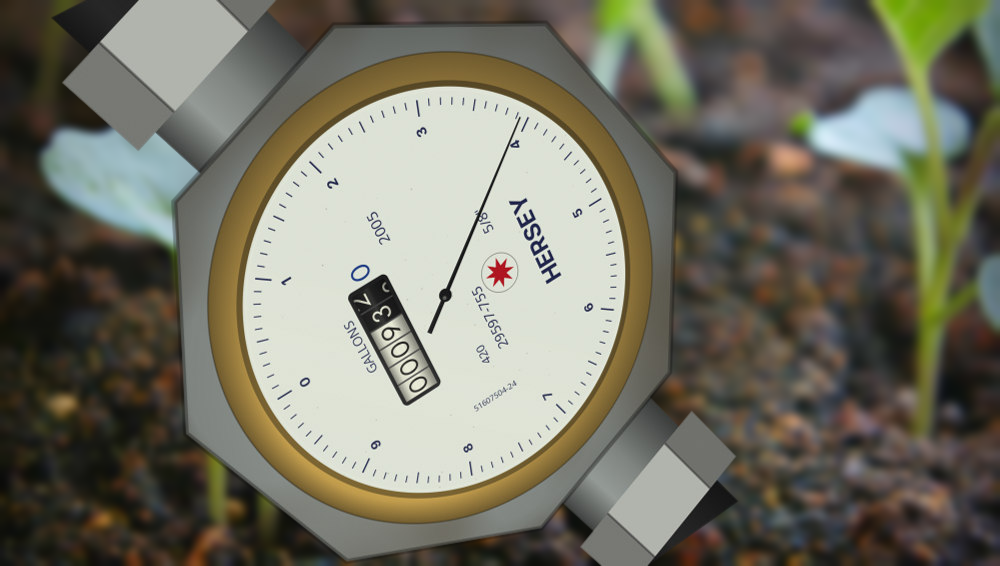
gal 9323.9
